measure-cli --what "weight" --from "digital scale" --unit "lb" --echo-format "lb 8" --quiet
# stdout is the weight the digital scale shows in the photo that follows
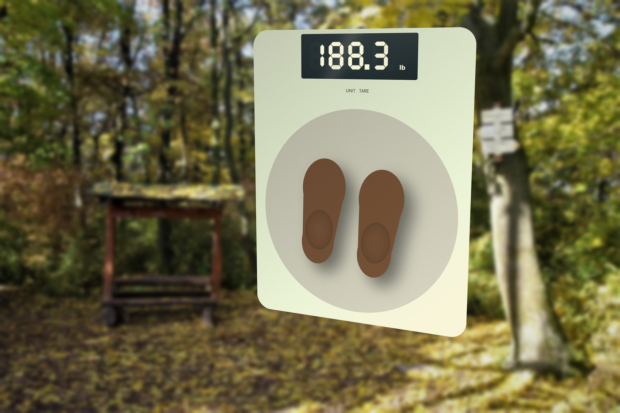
lb 188.3
